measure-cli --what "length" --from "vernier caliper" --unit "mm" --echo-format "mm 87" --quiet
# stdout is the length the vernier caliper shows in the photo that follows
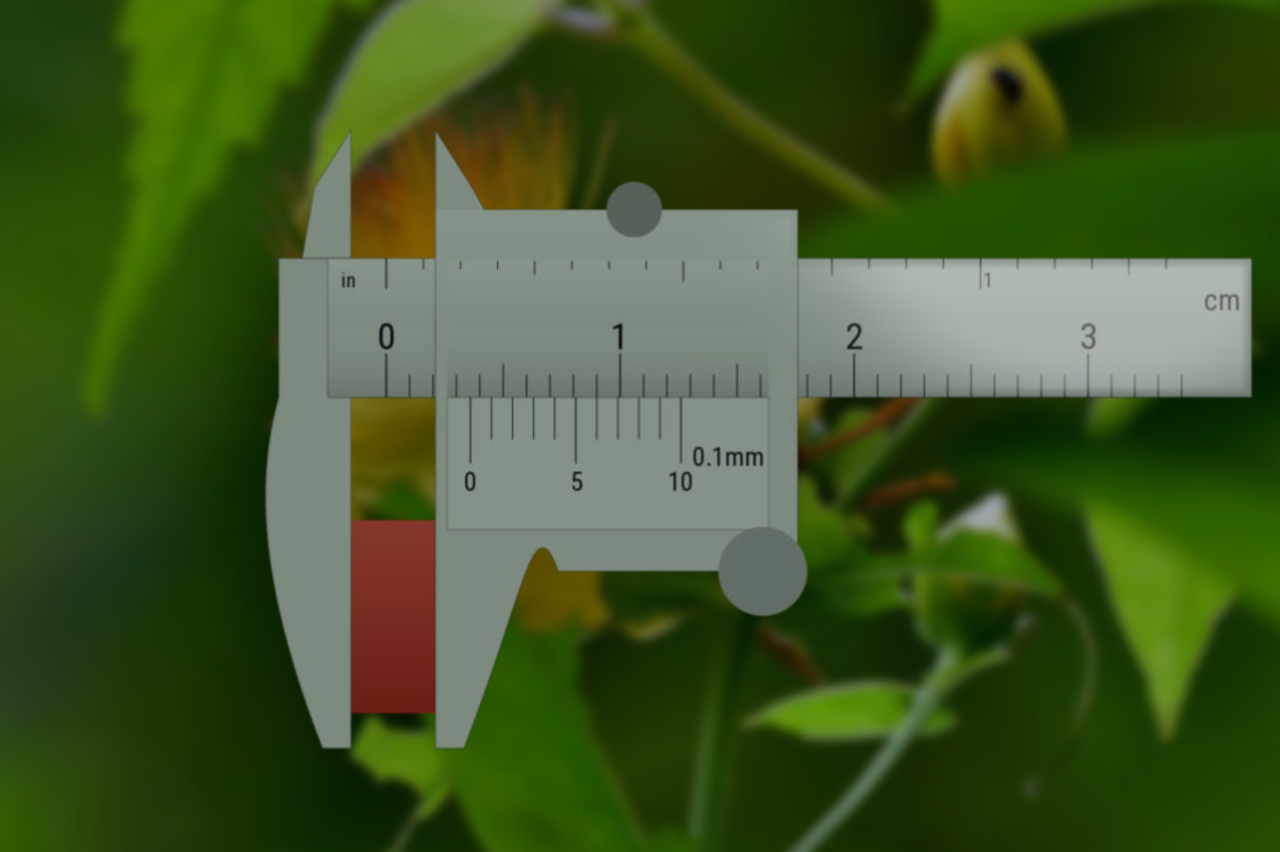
mm 3.6
